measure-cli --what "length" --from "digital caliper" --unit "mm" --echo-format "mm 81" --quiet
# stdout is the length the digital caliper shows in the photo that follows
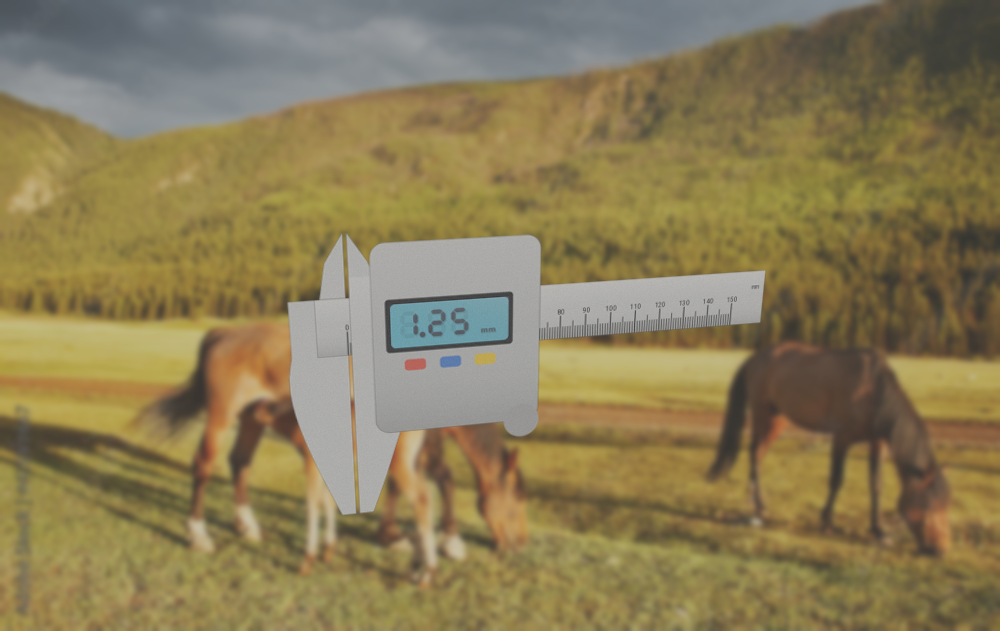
mm 1.25
